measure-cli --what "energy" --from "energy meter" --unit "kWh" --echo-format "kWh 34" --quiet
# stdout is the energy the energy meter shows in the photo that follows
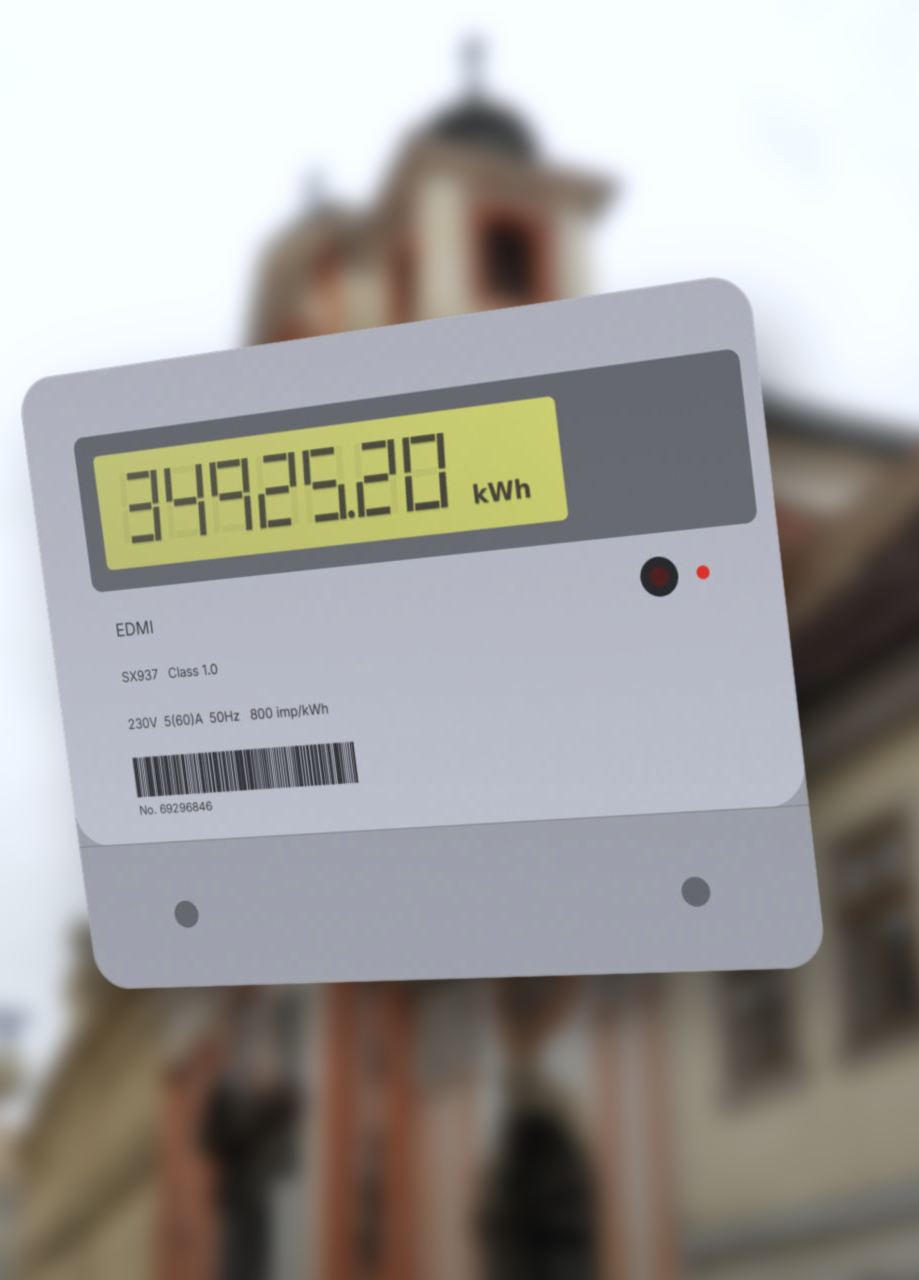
kWh 34925.20
